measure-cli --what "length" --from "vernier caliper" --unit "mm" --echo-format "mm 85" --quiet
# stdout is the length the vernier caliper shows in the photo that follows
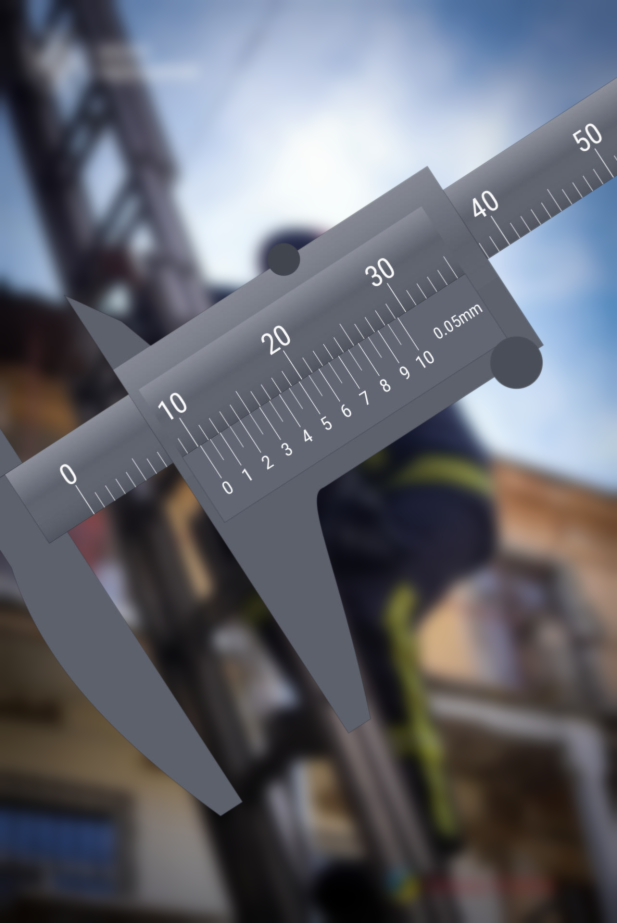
mm 10.2
